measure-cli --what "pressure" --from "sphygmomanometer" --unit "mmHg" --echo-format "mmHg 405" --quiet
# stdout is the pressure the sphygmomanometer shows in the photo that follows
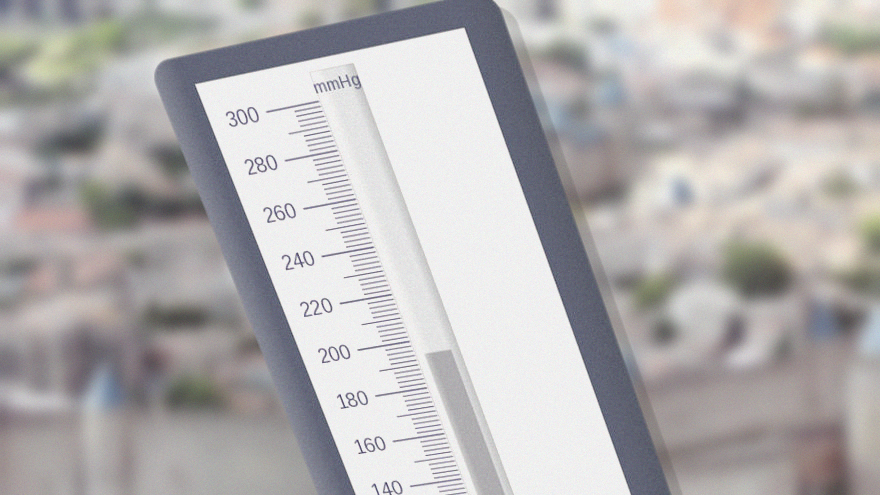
mmHg 194
